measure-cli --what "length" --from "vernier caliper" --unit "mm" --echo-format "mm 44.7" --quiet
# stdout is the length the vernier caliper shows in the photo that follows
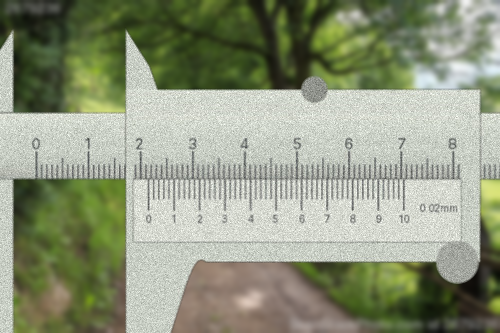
mm 21.5
